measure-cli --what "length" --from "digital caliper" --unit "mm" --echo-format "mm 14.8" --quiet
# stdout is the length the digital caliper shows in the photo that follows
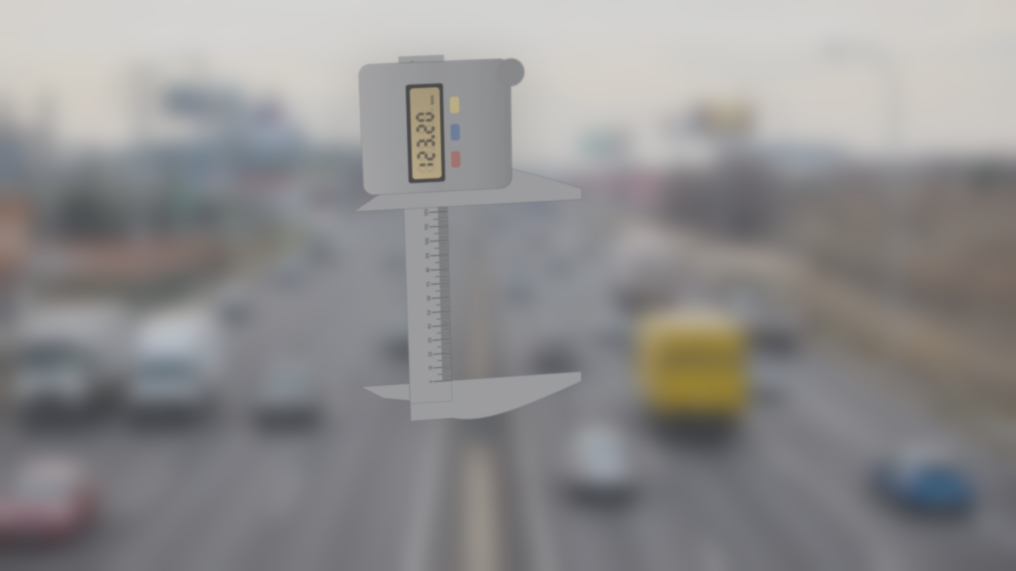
mm 123.20
